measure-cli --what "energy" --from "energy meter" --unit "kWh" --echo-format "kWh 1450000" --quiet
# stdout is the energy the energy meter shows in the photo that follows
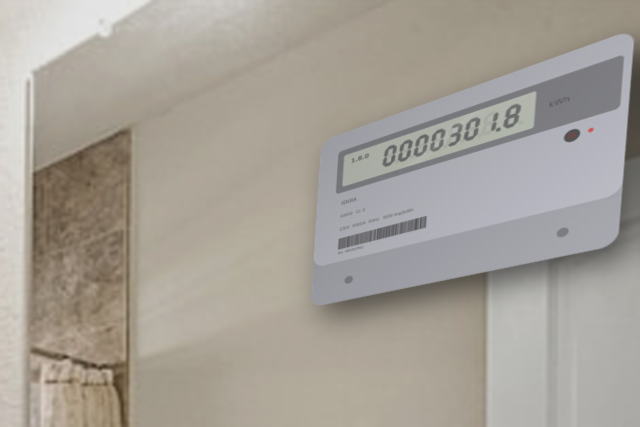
kWh 301.8
